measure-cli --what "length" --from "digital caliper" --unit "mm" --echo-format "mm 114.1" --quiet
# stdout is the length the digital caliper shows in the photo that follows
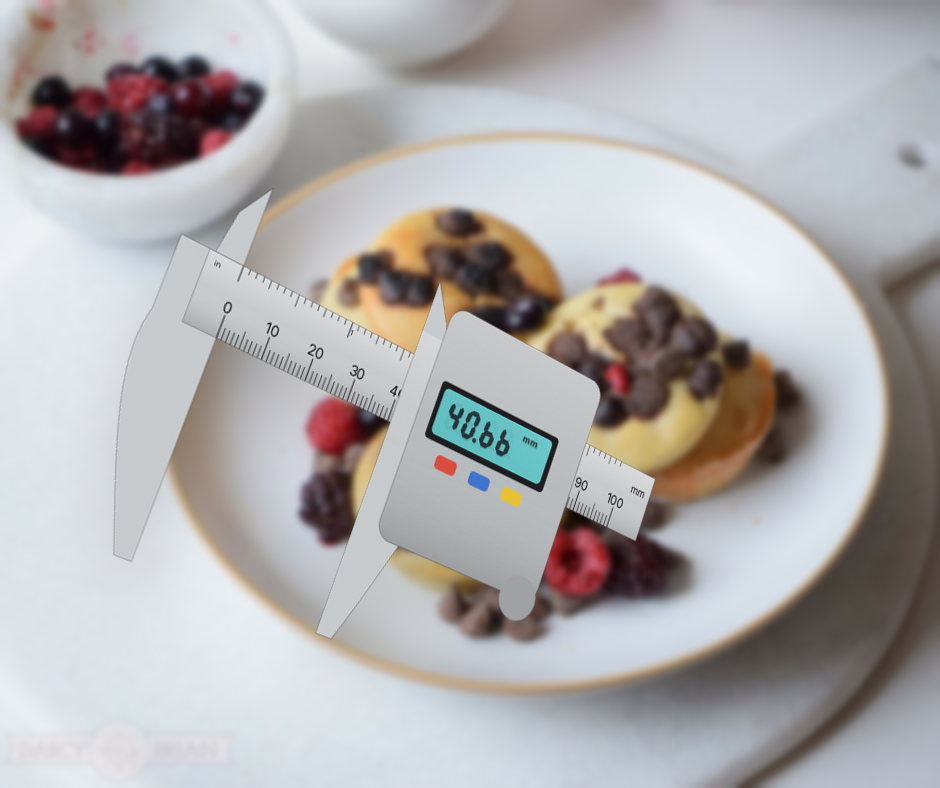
mm 40.66
